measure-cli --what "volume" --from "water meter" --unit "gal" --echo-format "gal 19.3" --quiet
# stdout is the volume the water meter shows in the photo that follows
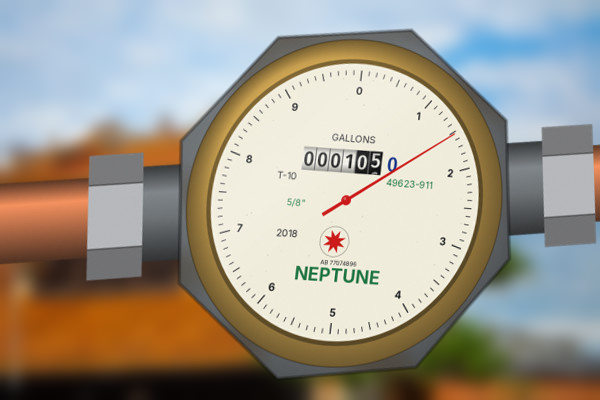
gal 1051.5
